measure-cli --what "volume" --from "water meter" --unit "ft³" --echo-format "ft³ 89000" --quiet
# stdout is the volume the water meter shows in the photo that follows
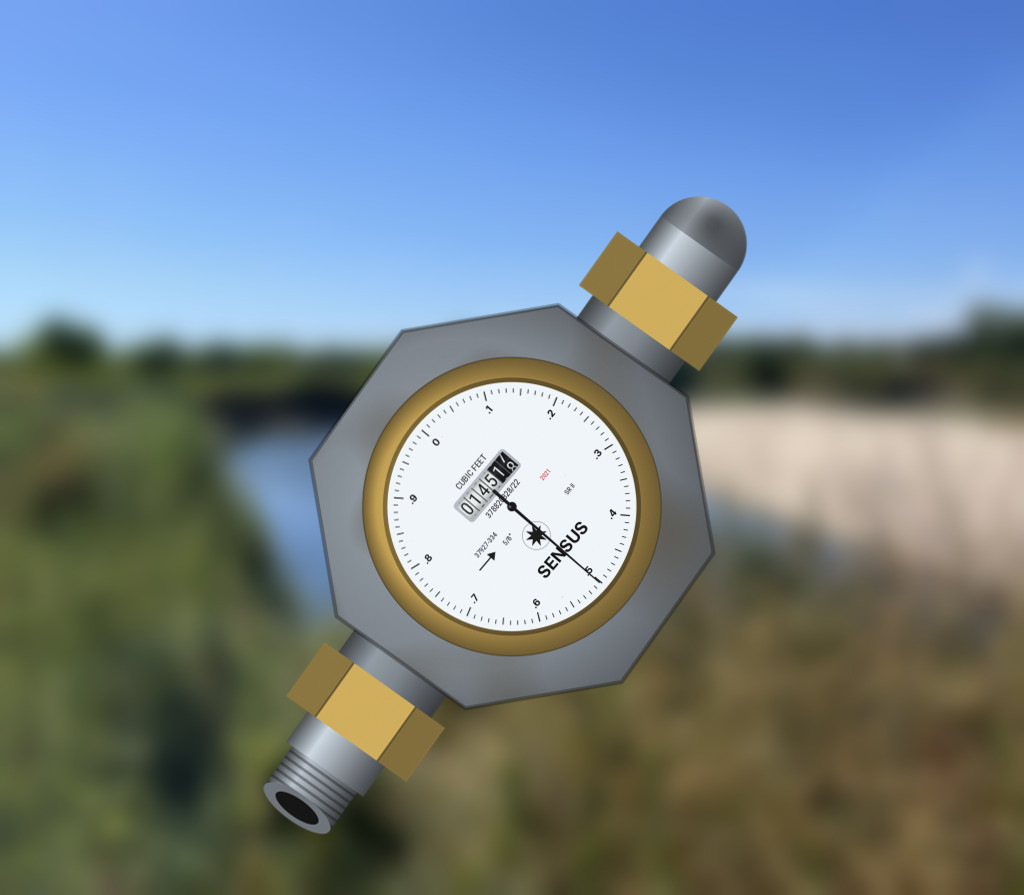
ft³ 14517.50
